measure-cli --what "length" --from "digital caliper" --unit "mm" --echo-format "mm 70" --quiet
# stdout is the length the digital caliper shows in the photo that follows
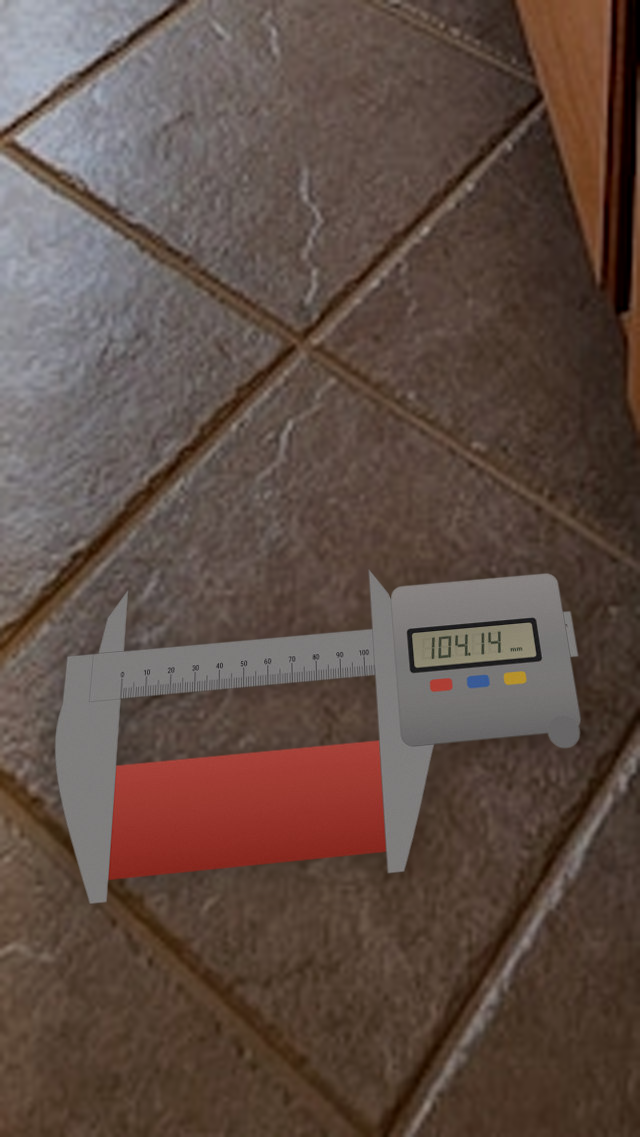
mm 104.14
